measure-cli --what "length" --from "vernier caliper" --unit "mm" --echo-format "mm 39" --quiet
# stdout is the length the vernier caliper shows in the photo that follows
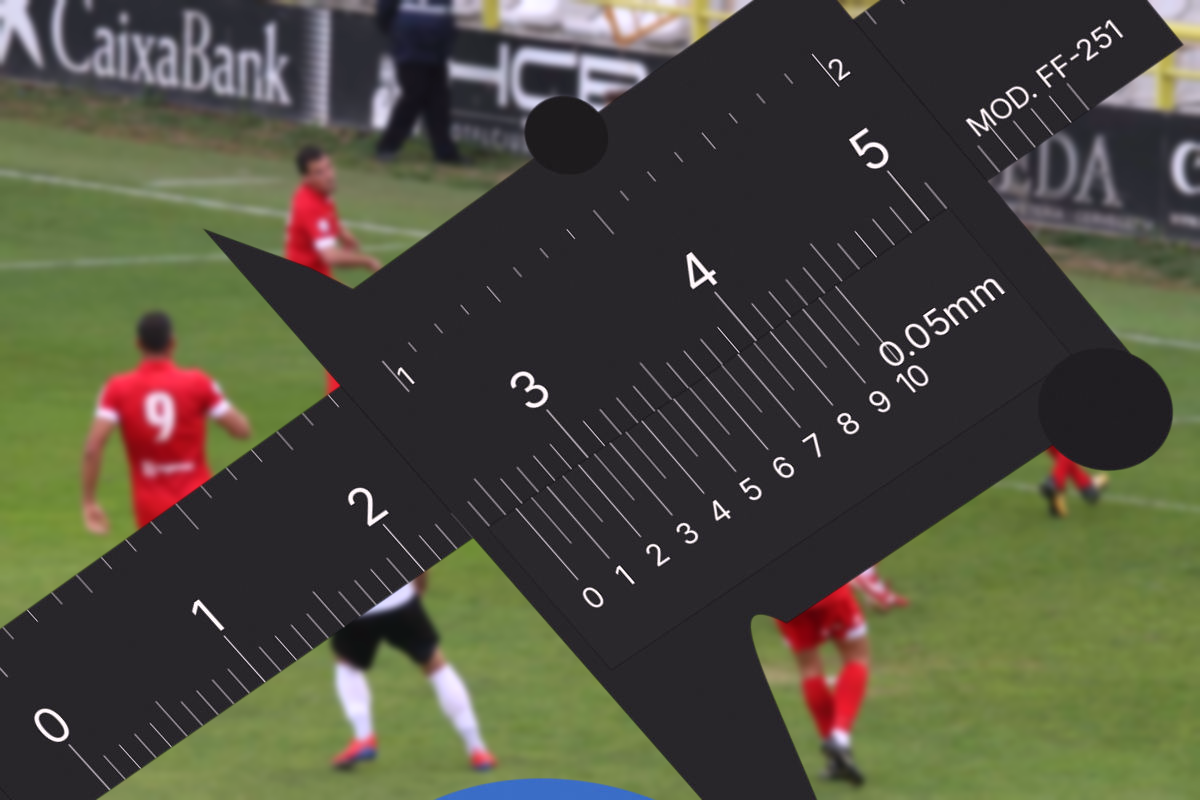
mm 25.6
